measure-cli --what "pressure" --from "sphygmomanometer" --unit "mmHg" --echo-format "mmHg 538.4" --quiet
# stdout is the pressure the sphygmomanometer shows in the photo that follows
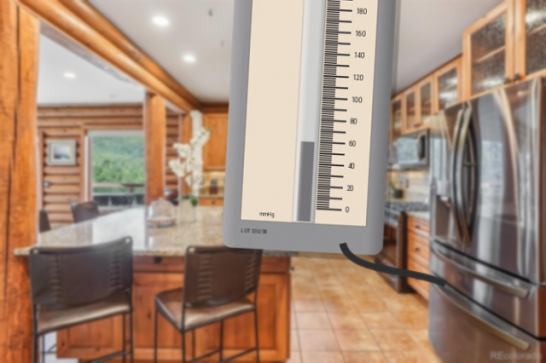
mmHg 60
